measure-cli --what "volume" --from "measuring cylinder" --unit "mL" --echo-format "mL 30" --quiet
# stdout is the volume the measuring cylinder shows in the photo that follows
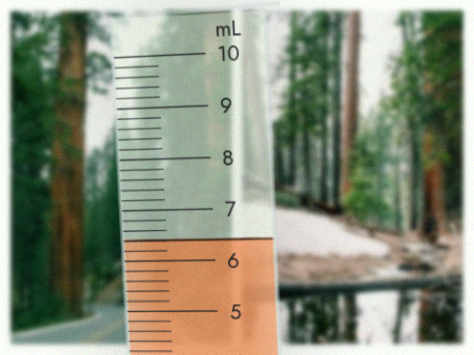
mL 6.4
